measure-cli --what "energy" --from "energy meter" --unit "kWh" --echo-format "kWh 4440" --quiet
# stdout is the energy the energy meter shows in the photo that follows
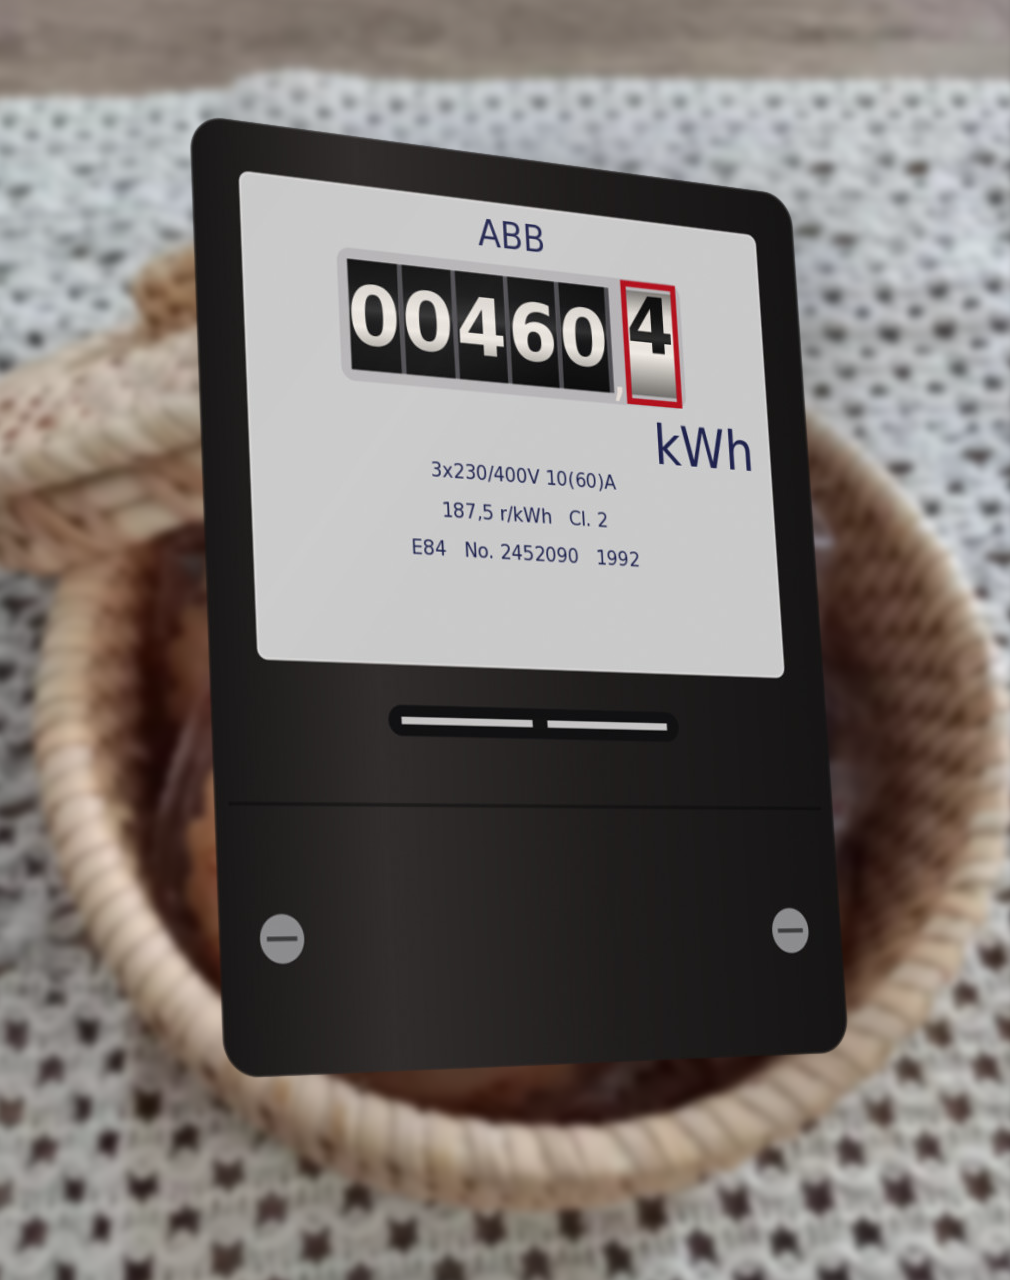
kWh 460.4
